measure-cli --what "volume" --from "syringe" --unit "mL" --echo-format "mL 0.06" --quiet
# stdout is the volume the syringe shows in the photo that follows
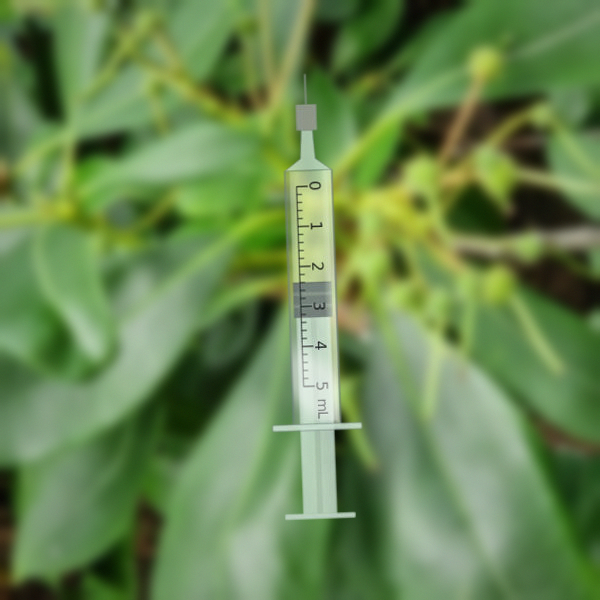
mL 2.4
